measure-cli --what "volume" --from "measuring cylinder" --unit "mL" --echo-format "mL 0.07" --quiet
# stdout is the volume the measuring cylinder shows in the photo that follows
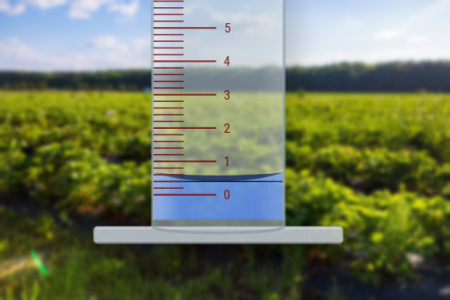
mL 0.4
